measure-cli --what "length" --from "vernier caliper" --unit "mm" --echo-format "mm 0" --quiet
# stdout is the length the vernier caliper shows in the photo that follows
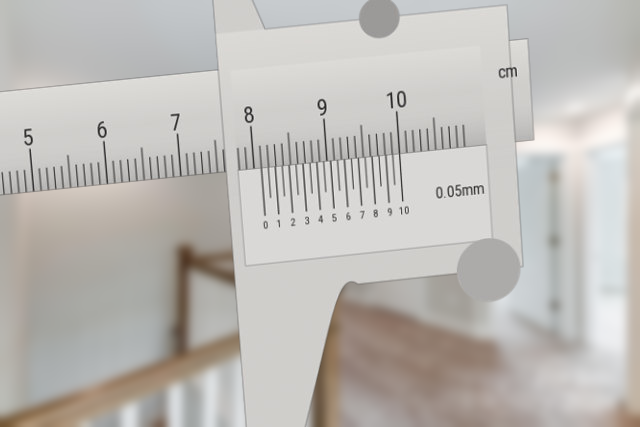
mm 81.0
